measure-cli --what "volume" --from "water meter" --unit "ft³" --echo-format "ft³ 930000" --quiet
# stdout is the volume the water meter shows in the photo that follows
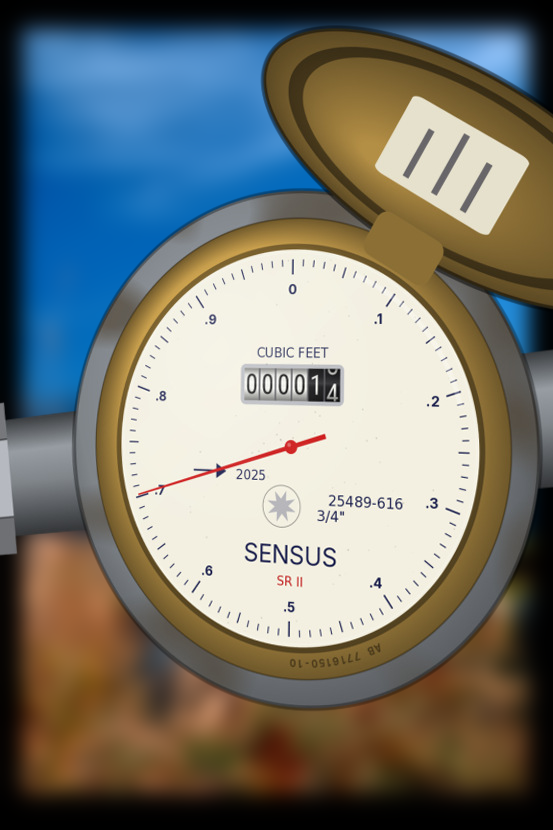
ft³ 13.70
